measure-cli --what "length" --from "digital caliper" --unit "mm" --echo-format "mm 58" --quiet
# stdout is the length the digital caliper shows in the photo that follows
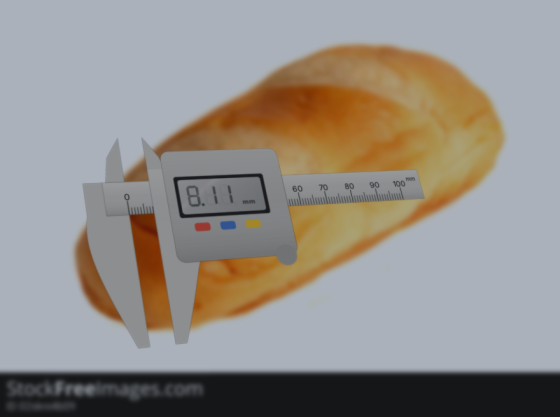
mm 8.11
